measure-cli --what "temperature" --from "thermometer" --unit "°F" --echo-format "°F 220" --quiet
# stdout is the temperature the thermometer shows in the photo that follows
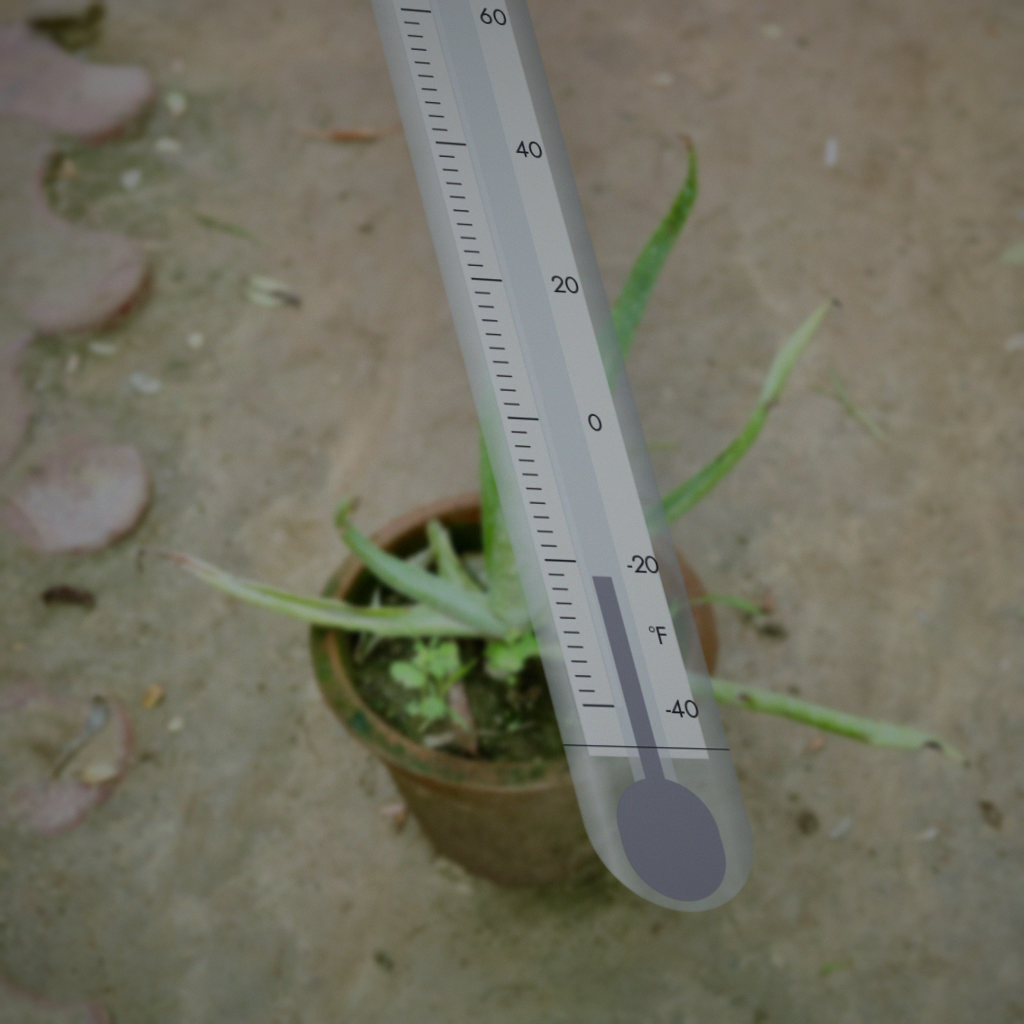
°F -22
